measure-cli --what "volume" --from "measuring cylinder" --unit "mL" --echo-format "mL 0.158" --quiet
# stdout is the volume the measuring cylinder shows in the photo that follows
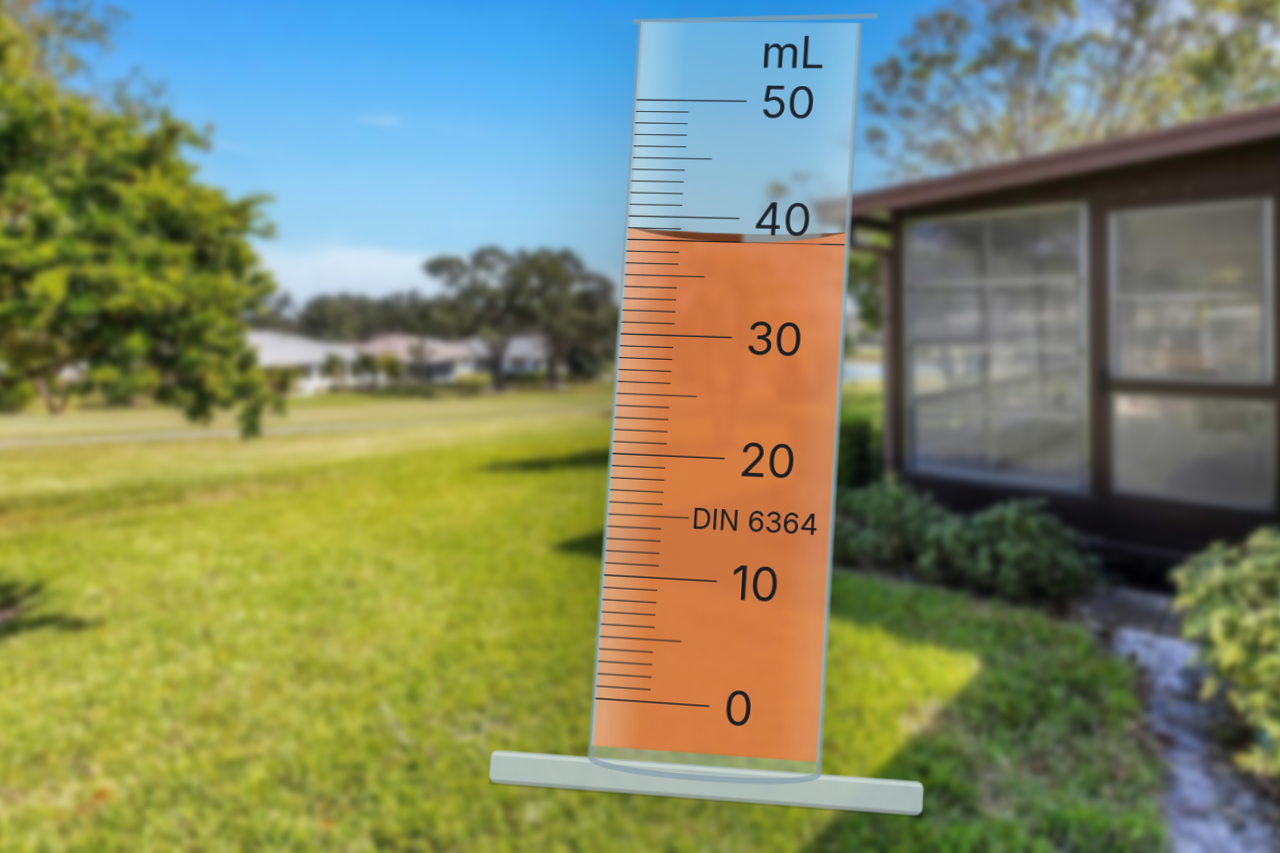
mL 38
